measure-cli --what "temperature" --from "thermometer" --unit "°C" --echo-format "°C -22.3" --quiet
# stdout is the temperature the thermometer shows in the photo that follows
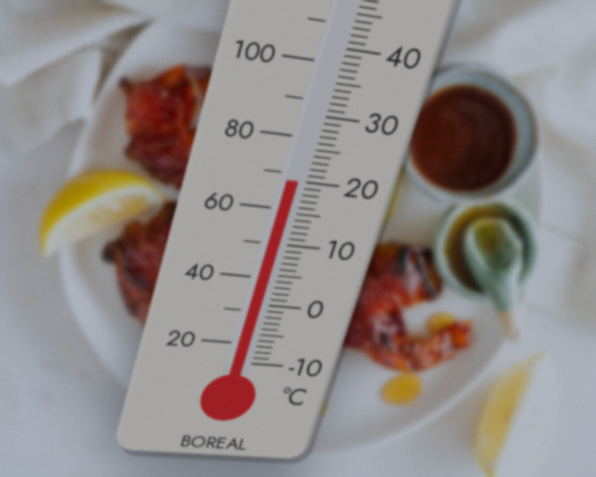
°C 20
